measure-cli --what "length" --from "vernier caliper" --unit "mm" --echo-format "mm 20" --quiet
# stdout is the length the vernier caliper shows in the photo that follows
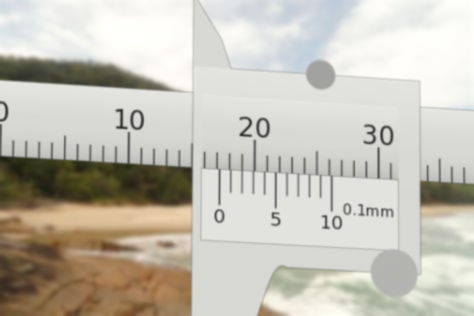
mm 17.2
